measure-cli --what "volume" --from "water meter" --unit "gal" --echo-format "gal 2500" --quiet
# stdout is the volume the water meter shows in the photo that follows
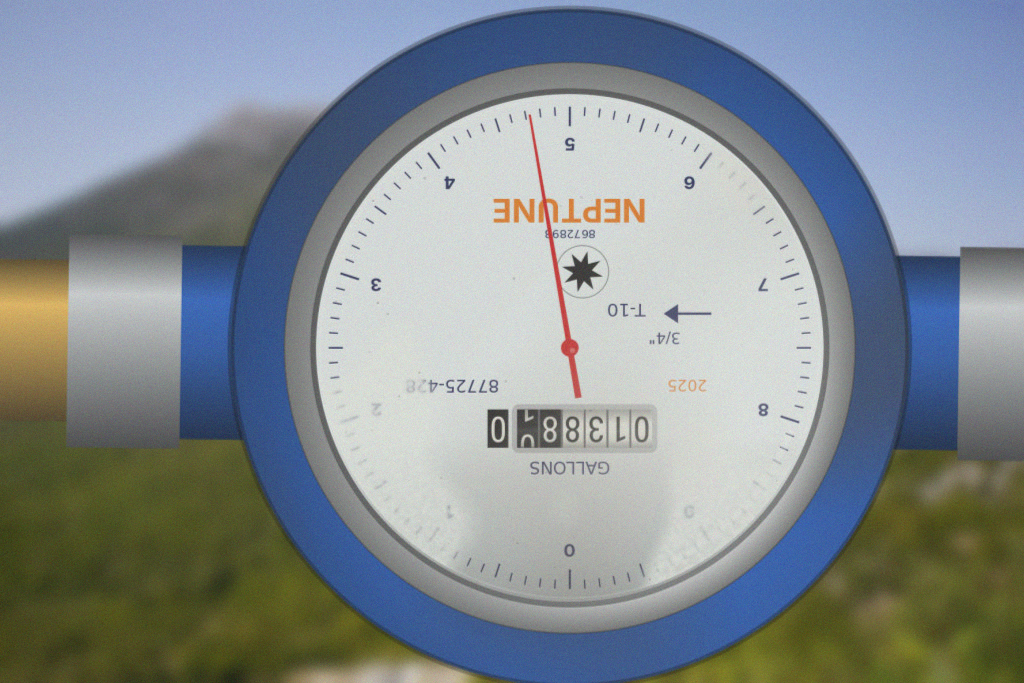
gal 138804.7
